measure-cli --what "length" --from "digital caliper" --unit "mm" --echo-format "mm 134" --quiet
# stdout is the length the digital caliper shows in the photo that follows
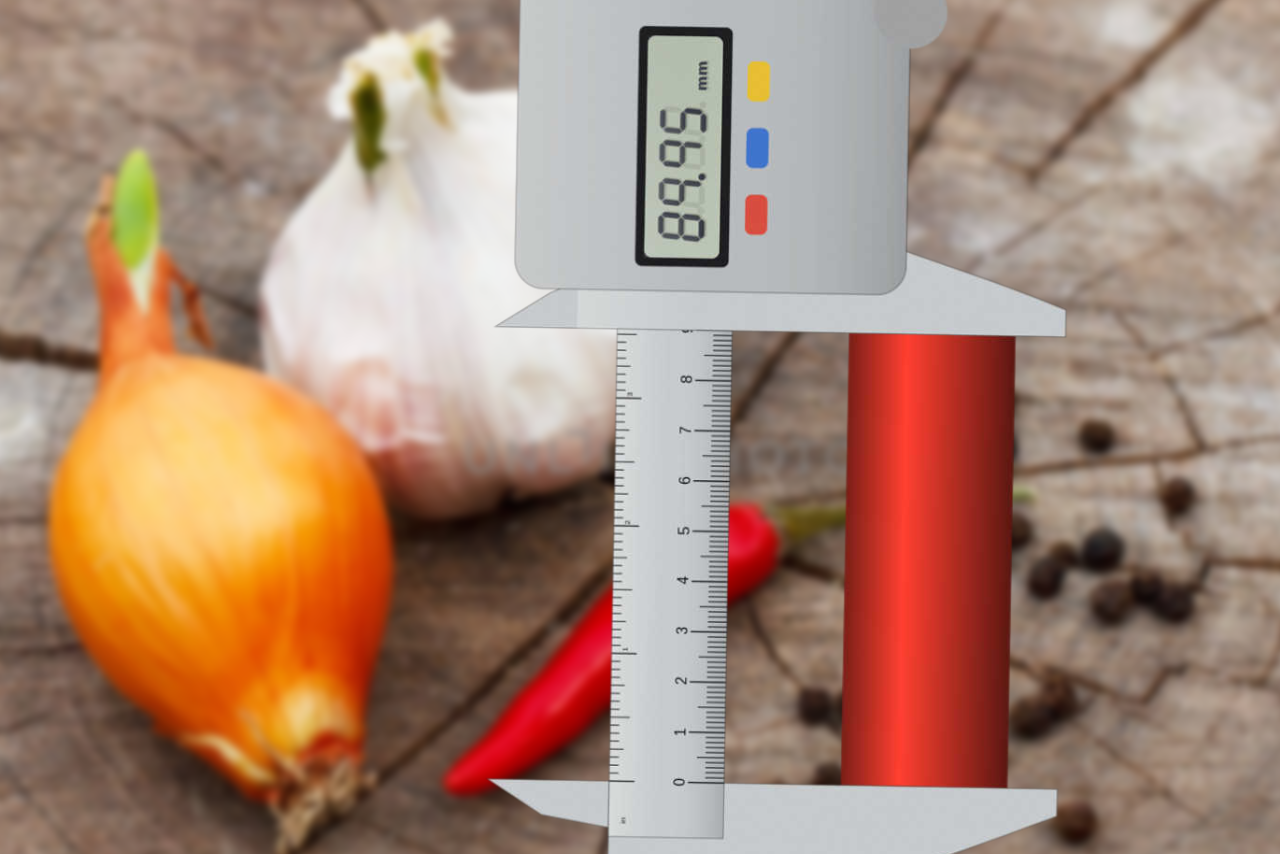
mm 89.95
